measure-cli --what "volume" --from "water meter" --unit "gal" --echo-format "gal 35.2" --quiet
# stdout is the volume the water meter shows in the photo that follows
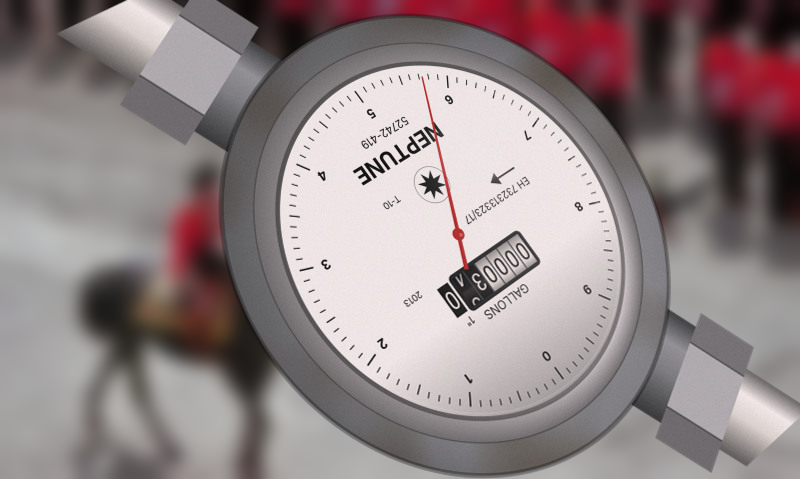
gal 335.7
